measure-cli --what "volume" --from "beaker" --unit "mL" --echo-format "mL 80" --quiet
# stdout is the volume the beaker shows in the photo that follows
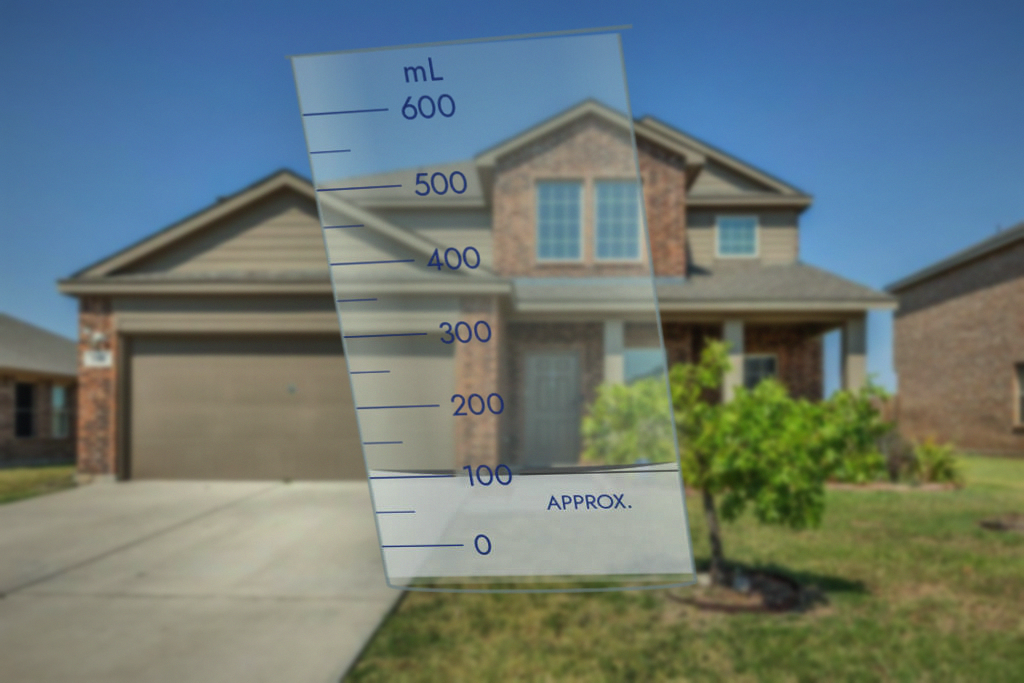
mL 100
